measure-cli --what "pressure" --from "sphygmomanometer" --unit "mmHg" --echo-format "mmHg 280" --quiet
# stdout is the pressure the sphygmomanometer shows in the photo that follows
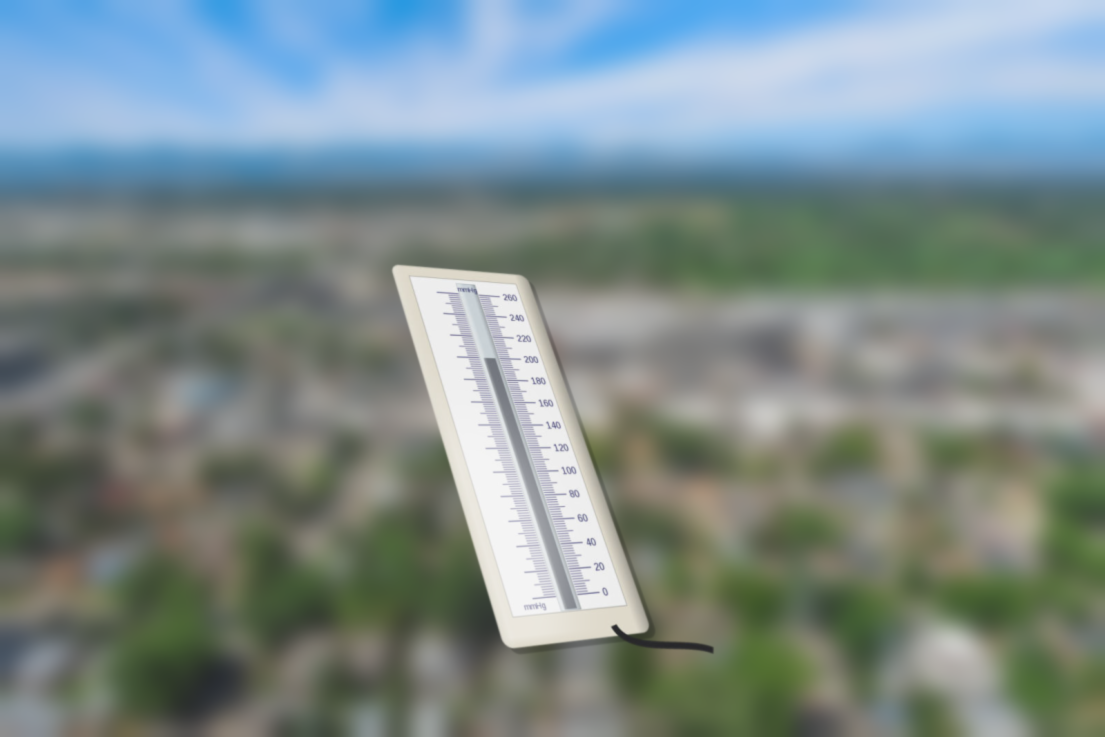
mmHg 200
